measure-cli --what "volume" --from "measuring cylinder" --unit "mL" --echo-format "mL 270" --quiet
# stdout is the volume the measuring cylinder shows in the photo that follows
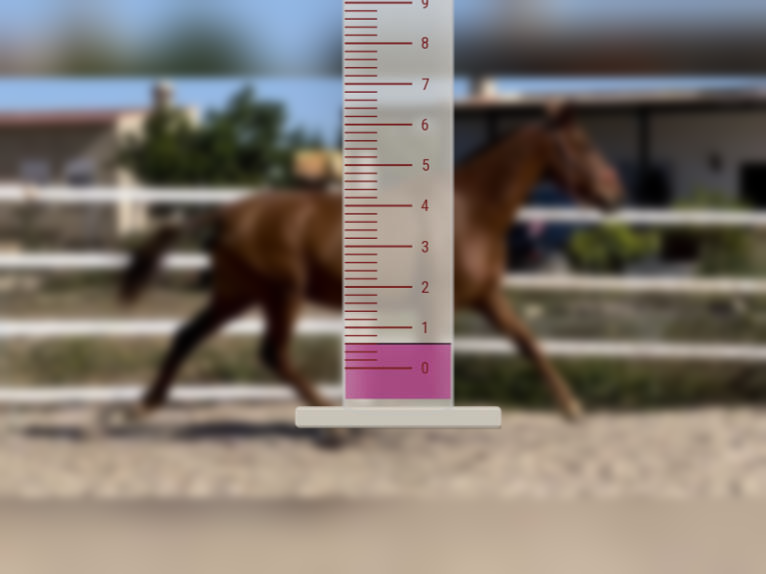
mL 0.6
